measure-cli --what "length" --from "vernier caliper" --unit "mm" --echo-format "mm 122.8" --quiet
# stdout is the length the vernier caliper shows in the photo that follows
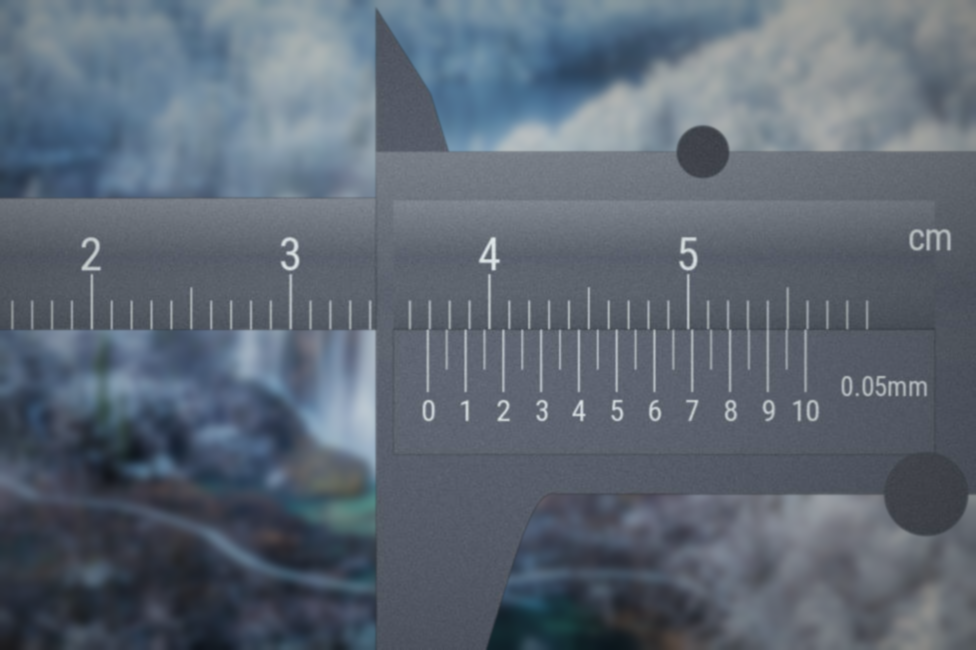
mm 36.9
